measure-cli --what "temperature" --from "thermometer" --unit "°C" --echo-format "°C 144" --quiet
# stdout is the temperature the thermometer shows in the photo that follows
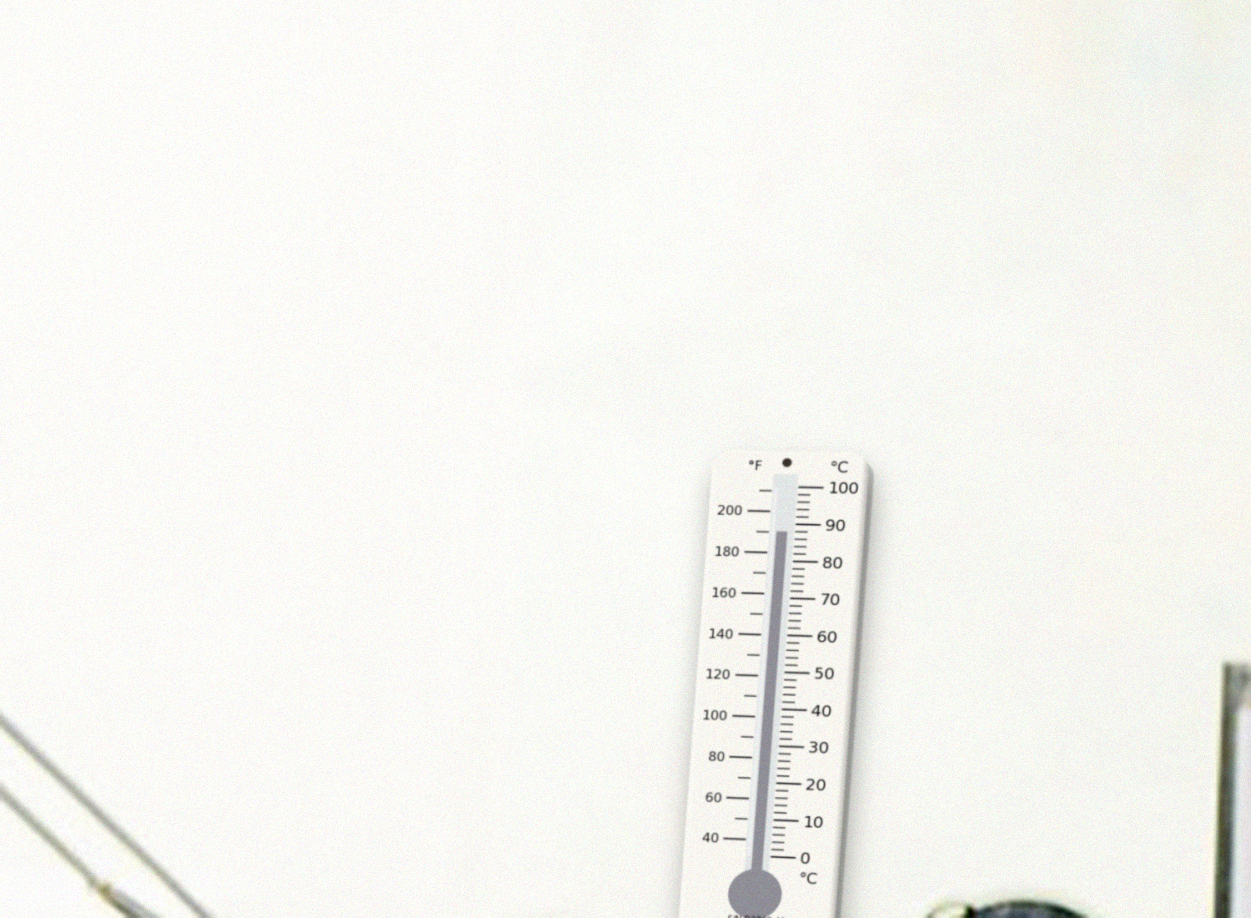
°C 88
